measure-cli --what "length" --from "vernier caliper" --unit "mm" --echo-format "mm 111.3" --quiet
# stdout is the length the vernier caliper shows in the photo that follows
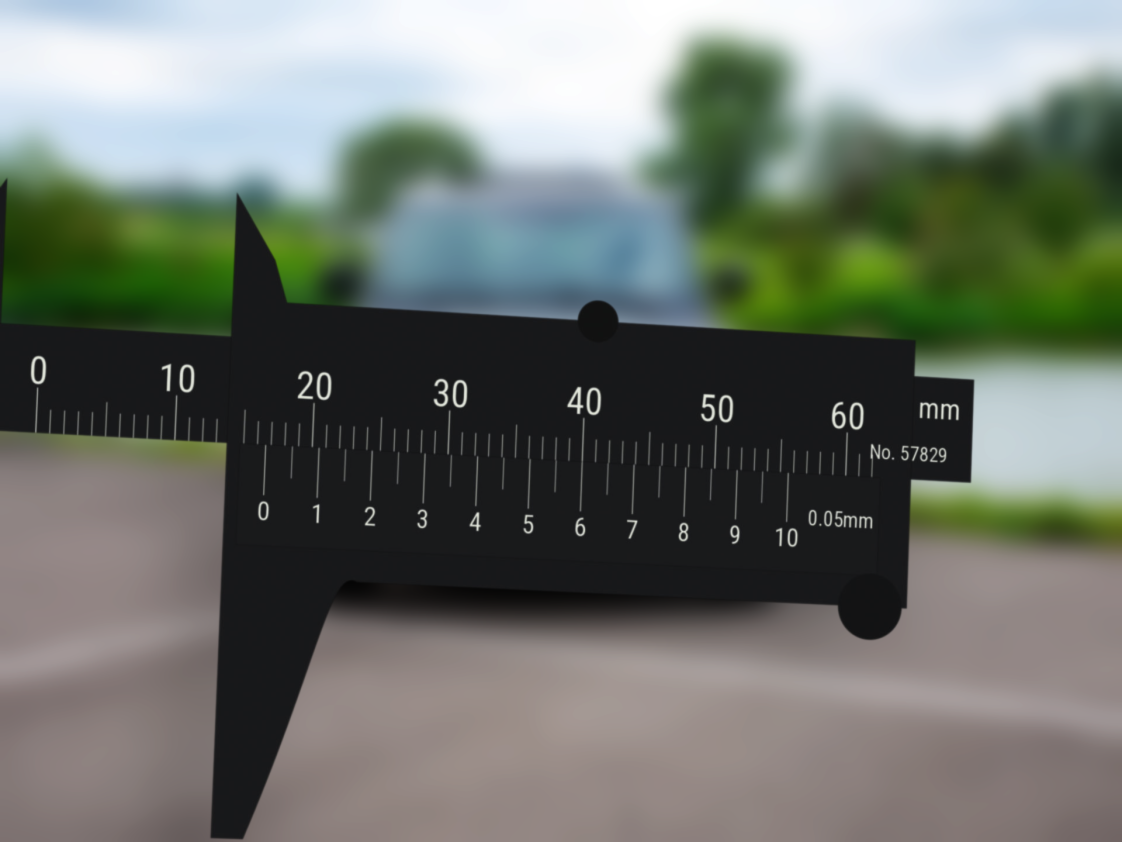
mm 16.6
